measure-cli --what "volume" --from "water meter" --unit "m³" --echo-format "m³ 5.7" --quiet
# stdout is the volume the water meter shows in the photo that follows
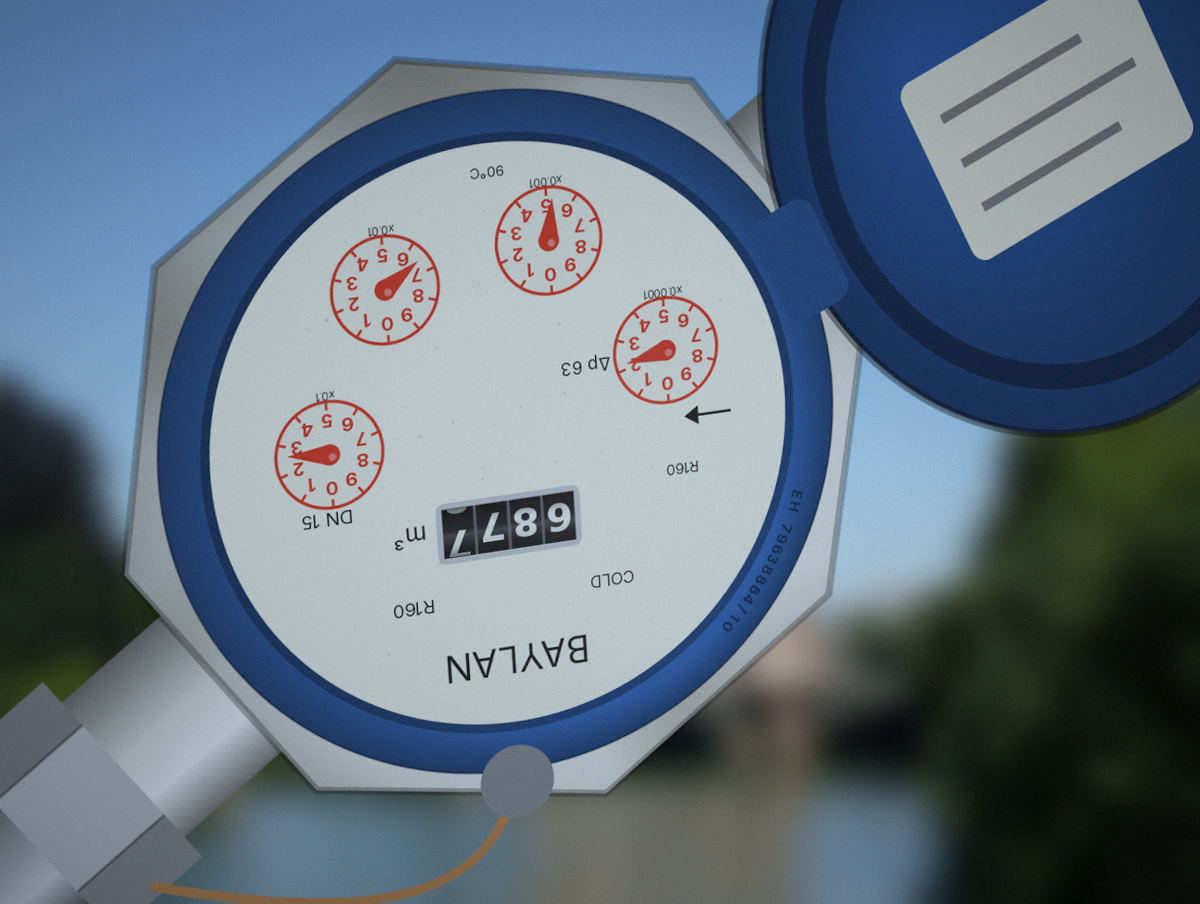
m³ 6877.2652
